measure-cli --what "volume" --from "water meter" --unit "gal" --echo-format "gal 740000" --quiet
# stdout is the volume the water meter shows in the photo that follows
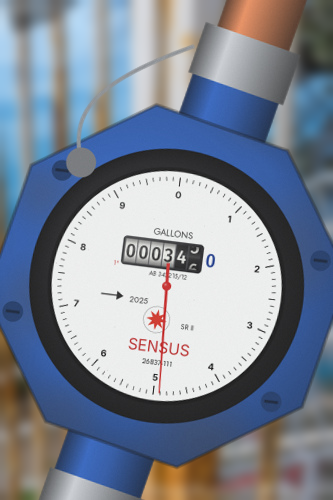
gal 3454.9
